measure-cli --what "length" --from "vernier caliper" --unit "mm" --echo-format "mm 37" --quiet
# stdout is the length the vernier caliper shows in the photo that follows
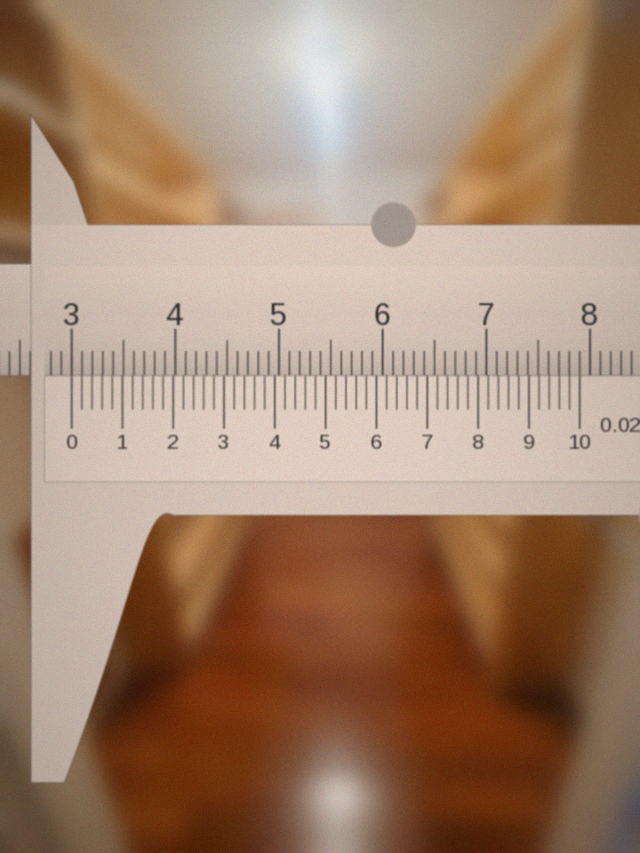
mm 30.0
